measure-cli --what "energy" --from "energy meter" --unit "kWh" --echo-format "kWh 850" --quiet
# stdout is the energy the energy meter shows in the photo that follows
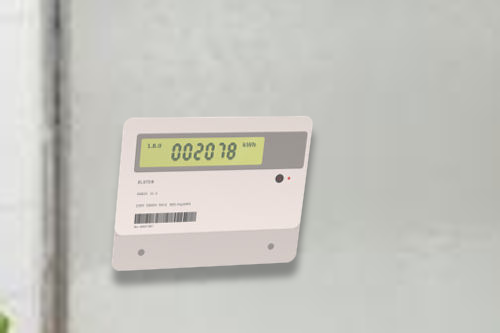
kWh 2078
